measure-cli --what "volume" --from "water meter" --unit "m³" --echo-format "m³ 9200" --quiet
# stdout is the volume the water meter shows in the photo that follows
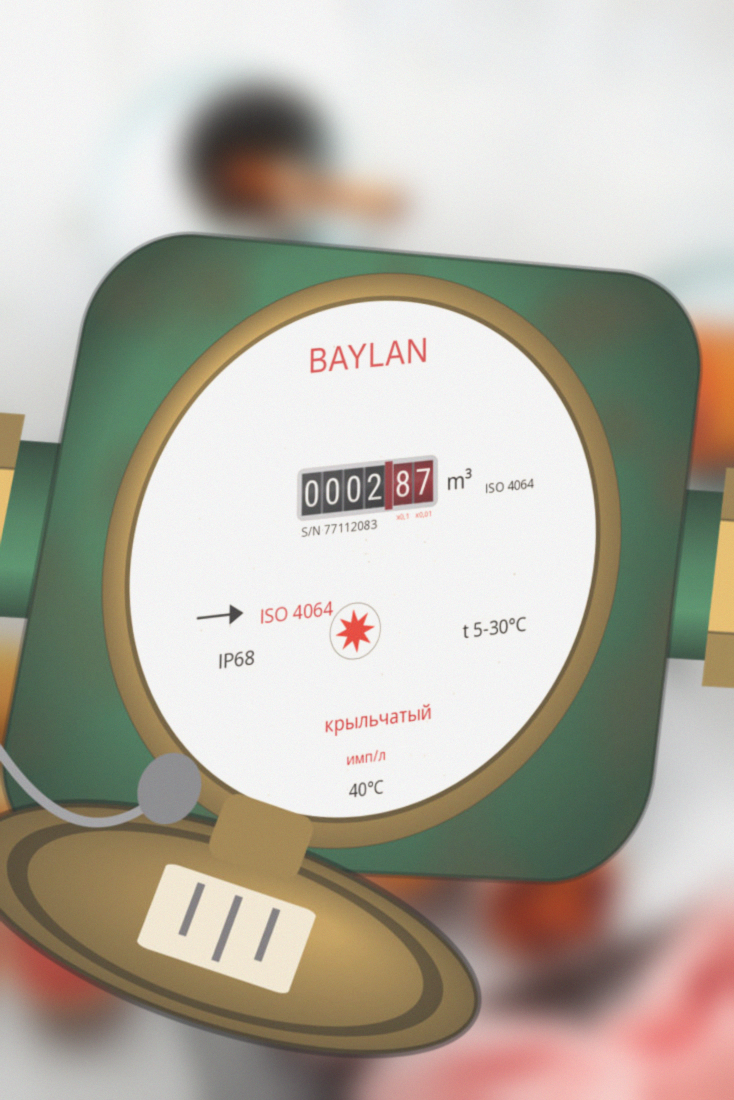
m³ 2.87
